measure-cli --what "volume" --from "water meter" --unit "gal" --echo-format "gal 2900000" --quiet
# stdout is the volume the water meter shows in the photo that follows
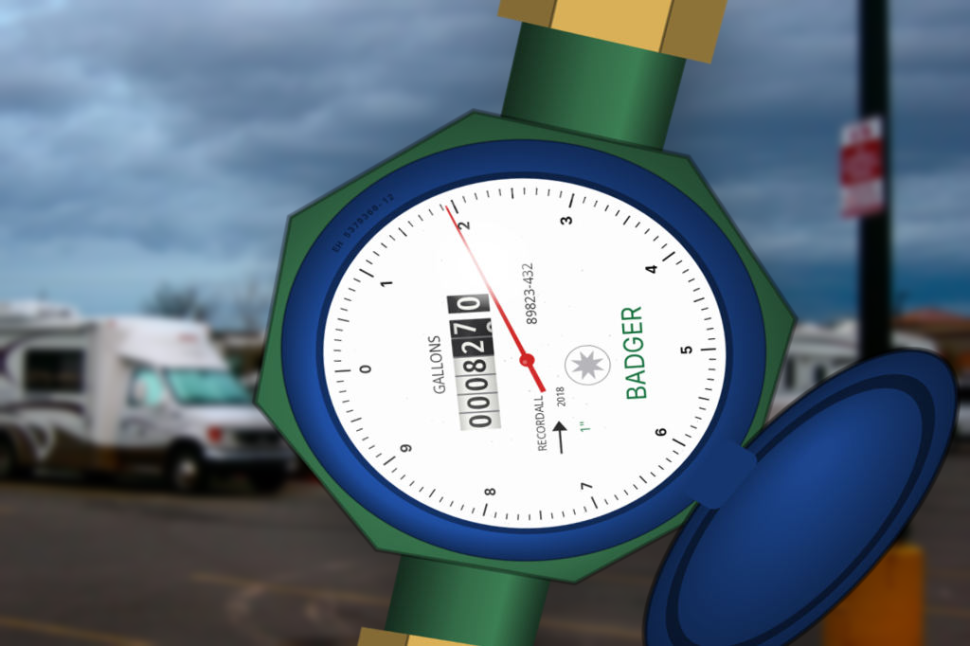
gal 8271.9
